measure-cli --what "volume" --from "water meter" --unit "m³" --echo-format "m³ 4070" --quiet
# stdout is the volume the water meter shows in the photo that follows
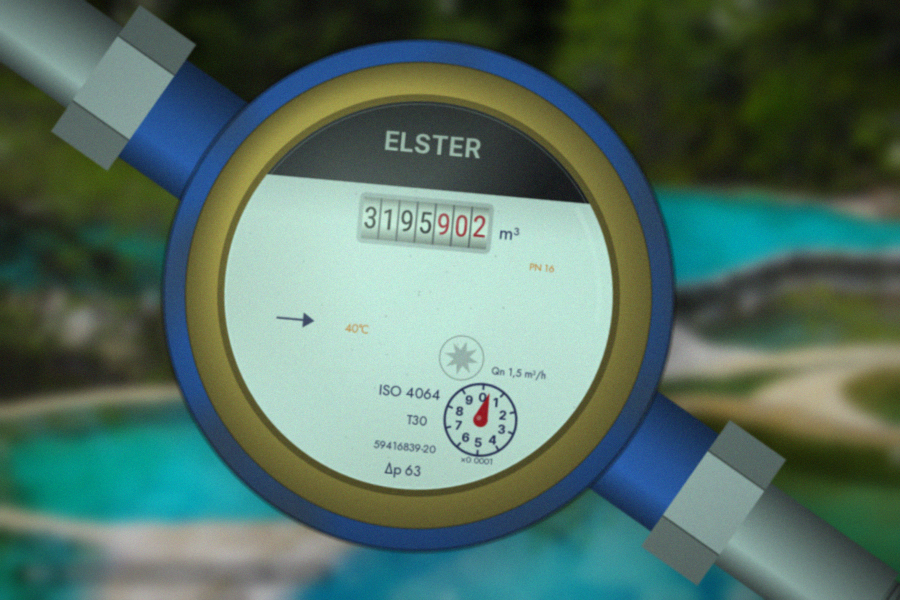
m³ 3195.9020
